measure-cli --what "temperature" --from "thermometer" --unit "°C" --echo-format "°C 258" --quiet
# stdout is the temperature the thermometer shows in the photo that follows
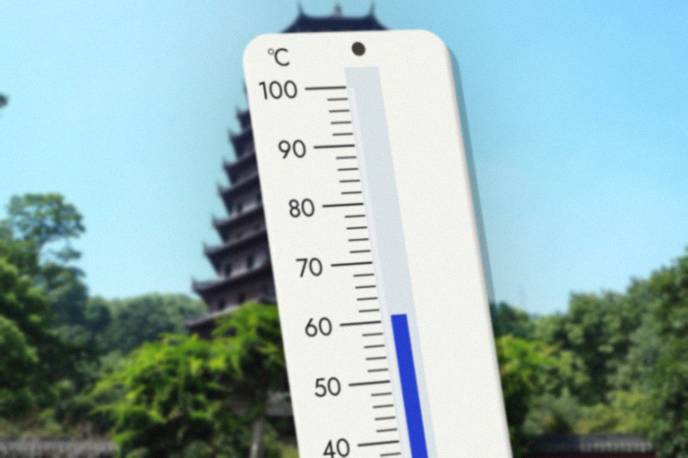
°C 61
